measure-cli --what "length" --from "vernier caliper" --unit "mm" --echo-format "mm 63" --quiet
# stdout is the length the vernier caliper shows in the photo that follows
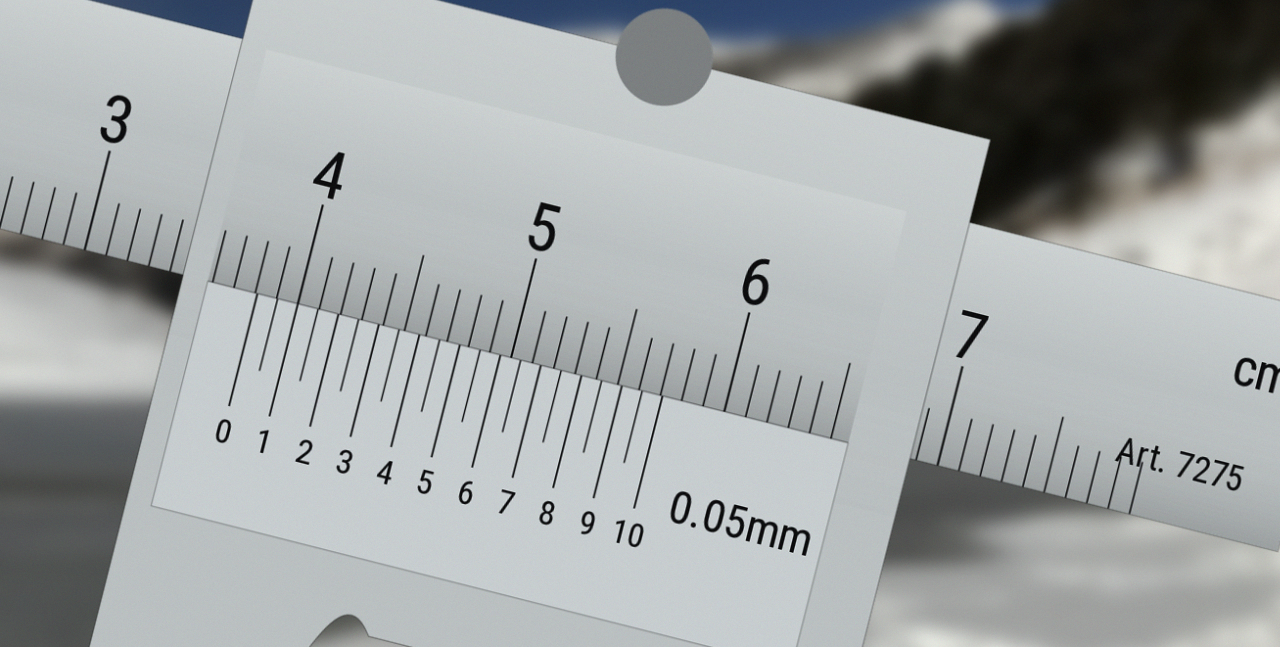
mm 38.1
